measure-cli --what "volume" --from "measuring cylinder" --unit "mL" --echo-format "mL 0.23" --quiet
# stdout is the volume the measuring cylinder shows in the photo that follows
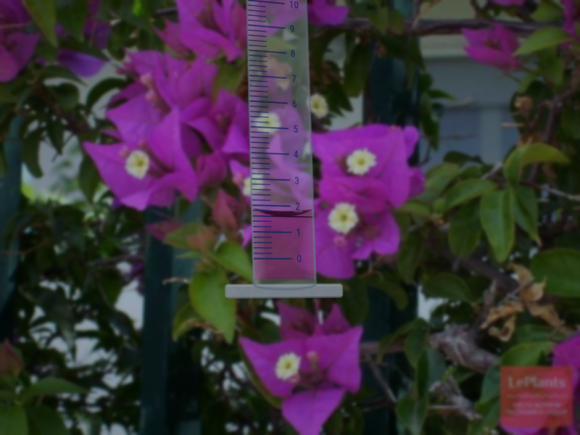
mL 1.6
